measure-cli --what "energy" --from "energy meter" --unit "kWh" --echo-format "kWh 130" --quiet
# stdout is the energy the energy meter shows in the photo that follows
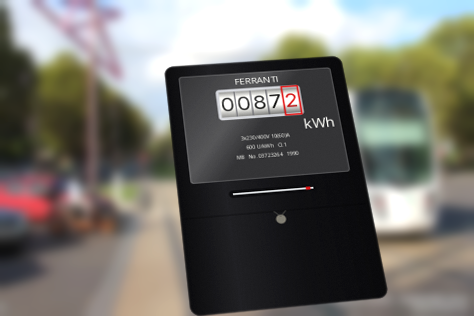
kWh 87.2
